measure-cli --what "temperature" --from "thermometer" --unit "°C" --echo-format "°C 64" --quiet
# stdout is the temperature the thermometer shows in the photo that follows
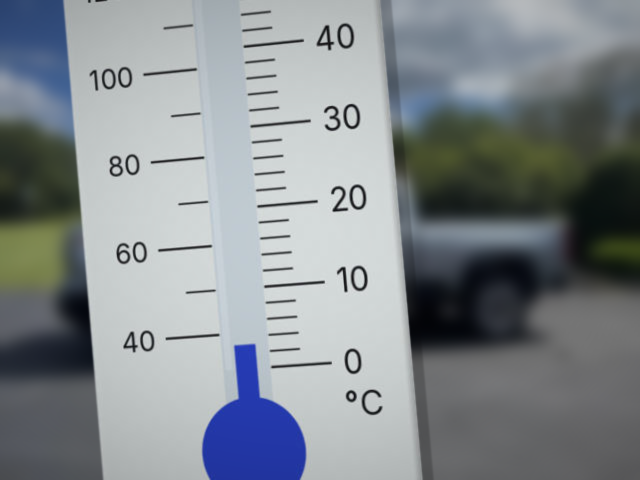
°C 3
